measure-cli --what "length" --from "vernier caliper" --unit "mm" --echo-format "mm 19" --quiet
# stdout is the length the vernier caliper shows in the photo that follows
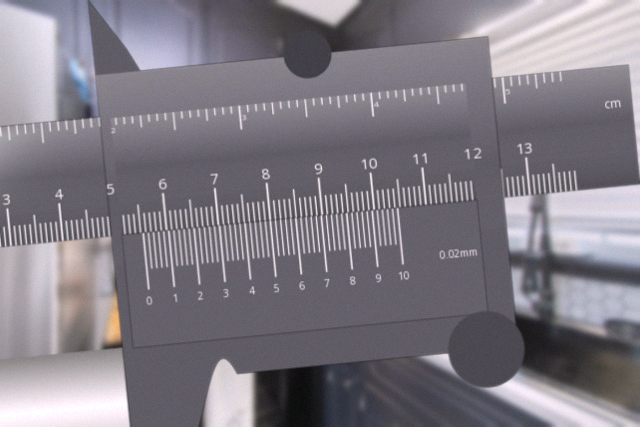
mm 55.5
